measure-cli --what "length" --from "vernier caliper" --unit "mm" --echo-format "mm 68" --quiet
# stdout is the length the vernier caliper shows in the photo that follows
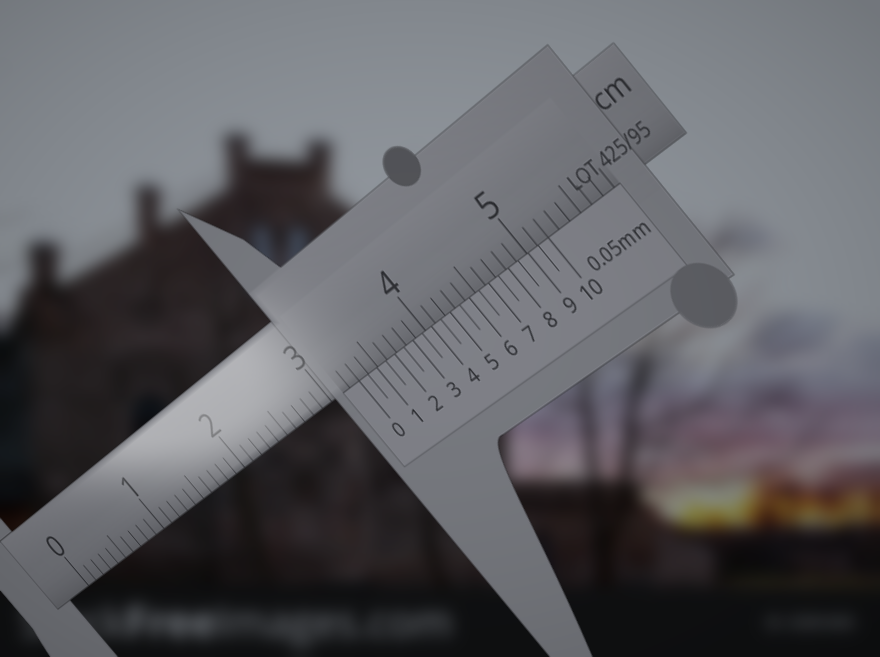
mm 33.0
